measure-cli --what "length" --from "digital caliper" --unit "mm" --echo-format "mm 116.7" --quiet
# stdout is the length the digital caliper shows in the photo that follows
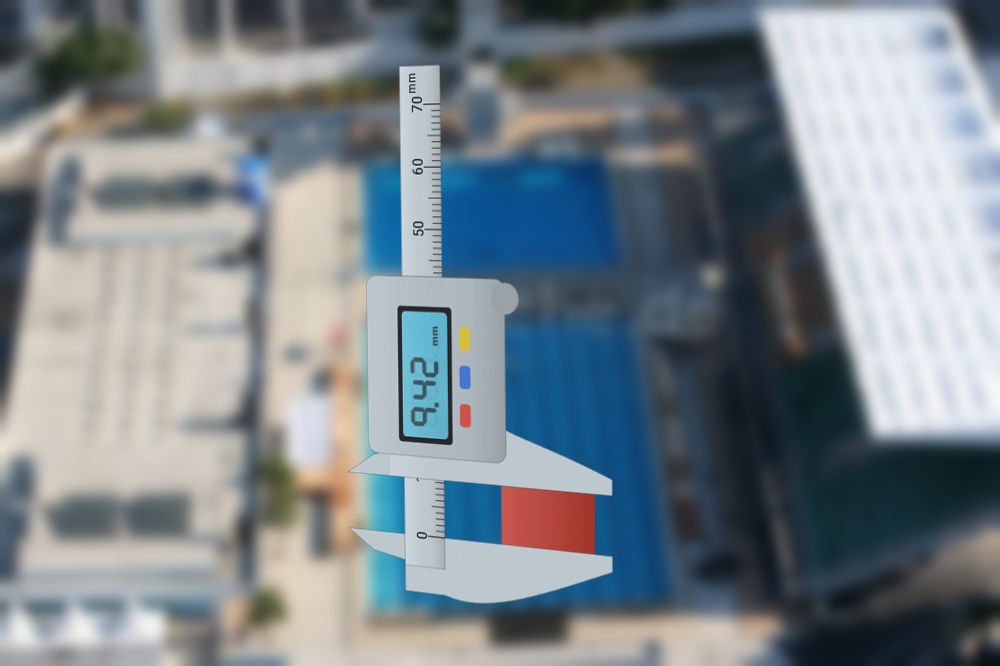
mm 9.42
